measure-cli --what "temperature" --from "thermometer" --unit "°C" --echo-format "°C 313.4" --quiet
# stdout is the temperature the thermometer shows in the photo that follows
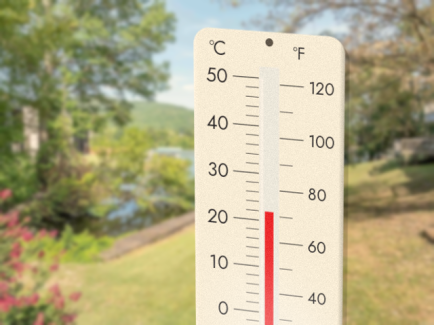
°C 22
